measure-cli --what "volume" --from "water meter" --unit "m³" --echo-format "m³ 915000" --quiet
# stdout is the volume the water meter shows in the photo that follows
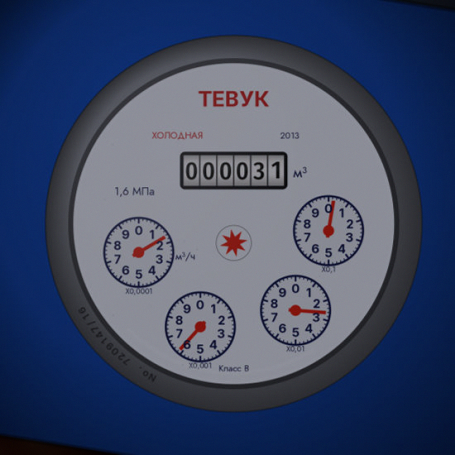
m³ 31.0261
